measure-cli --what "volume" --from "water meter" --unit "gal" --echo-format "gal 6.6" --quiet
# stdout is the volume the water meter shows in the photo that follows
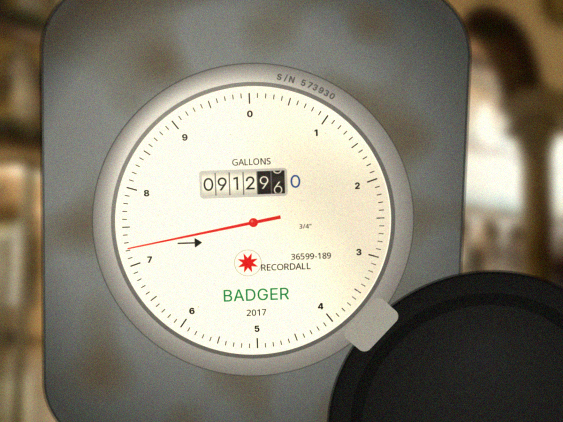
gal 912957.2
